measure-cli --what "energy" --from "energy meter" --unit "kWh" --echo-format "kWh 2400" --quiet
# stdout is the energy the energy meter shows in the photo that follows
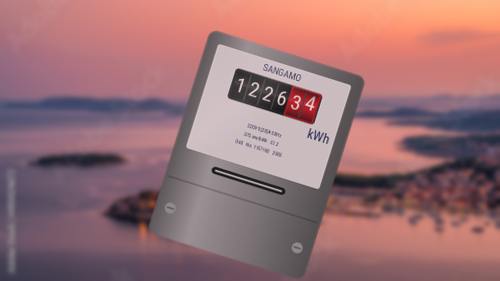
kWh 1226.34
